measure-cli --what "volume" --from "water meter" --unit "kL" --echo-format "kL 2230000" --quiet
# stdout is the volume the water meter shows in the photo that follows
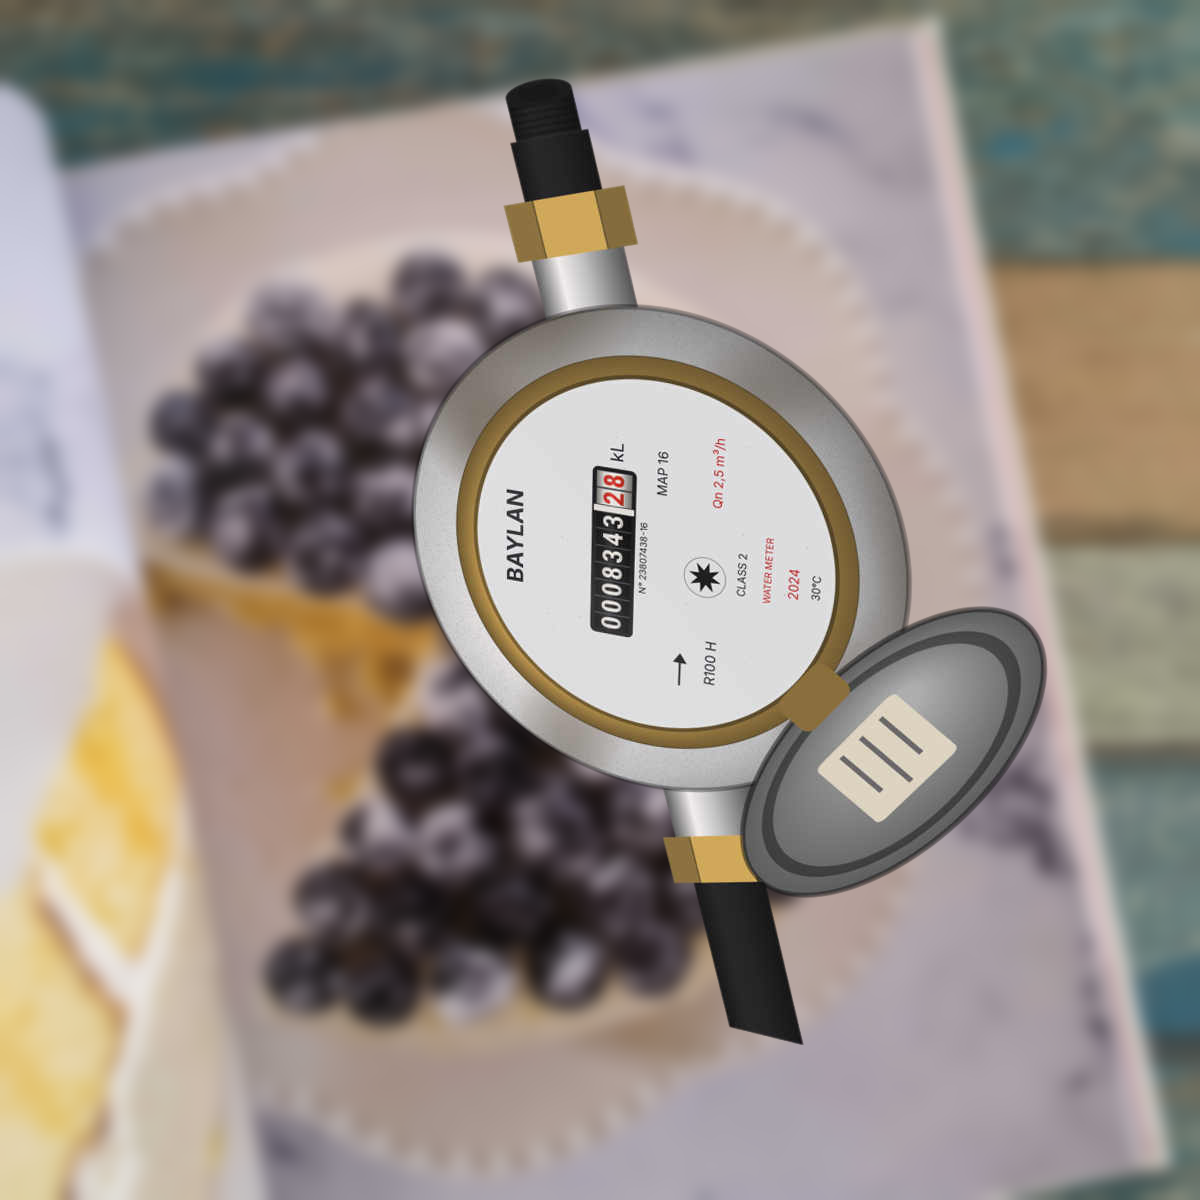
kL 8343.28
